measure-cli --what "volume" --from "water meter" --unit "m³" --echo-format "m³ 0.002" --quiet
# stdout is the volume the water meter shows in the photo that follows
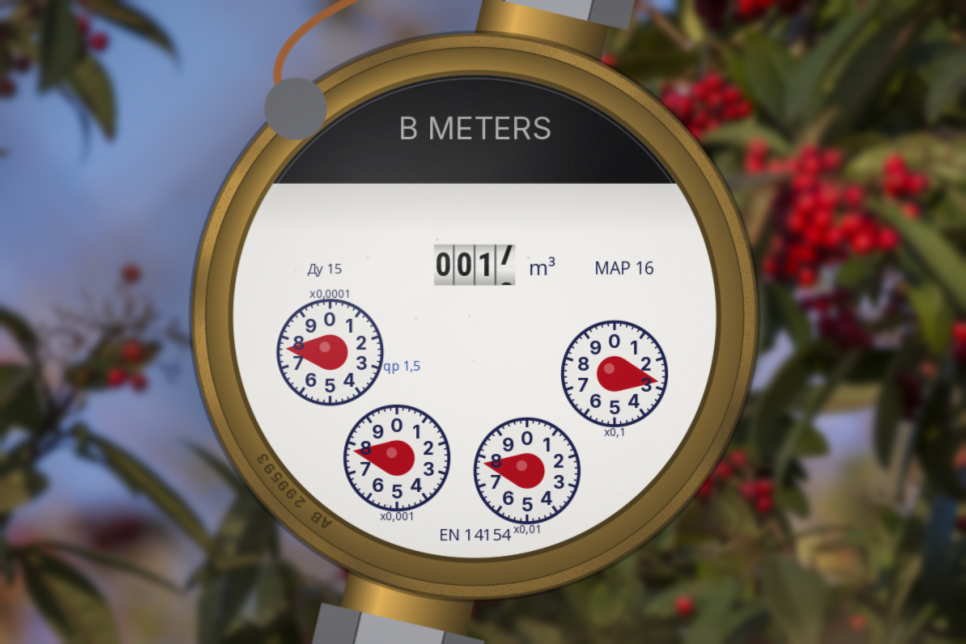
m³ 17.2777
